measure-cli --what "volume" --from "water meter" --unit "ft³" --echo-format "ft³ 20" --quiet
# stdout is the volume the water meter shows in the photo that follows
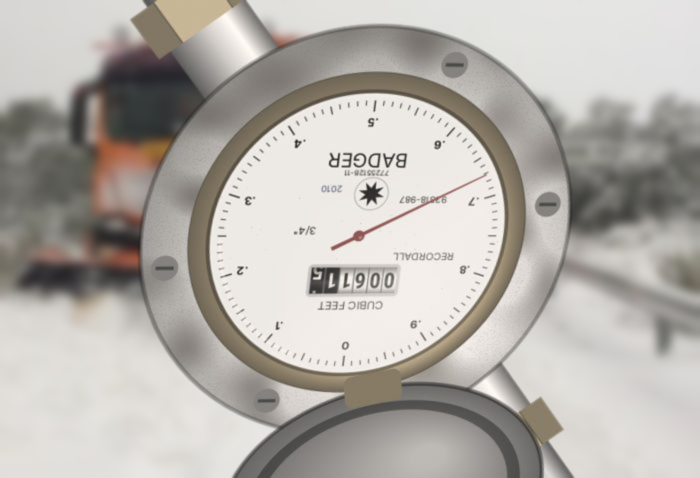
ft³ 6114.67
